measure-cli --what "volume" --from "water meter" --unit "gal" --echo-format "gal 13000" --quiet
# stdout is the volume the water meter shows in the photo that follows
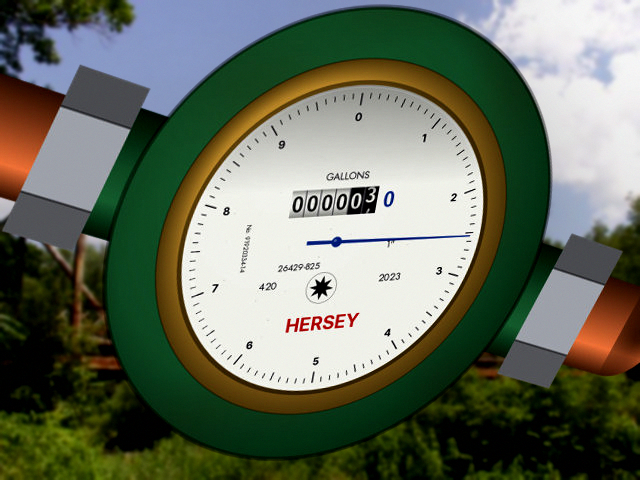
gal 32.5
